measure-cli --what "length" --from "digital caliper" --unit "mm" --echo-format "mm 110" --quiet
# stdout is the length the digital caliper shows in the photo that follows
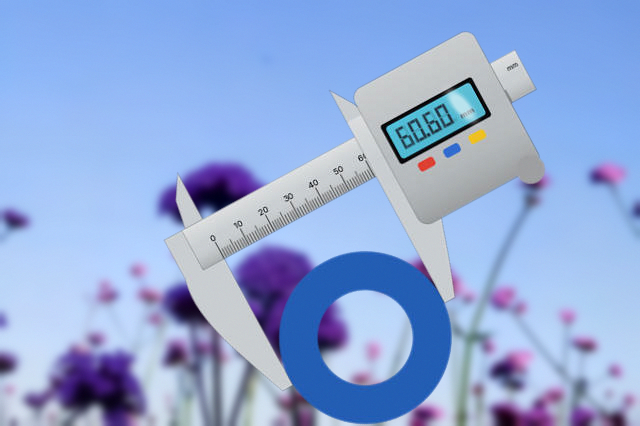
mm 60.60
